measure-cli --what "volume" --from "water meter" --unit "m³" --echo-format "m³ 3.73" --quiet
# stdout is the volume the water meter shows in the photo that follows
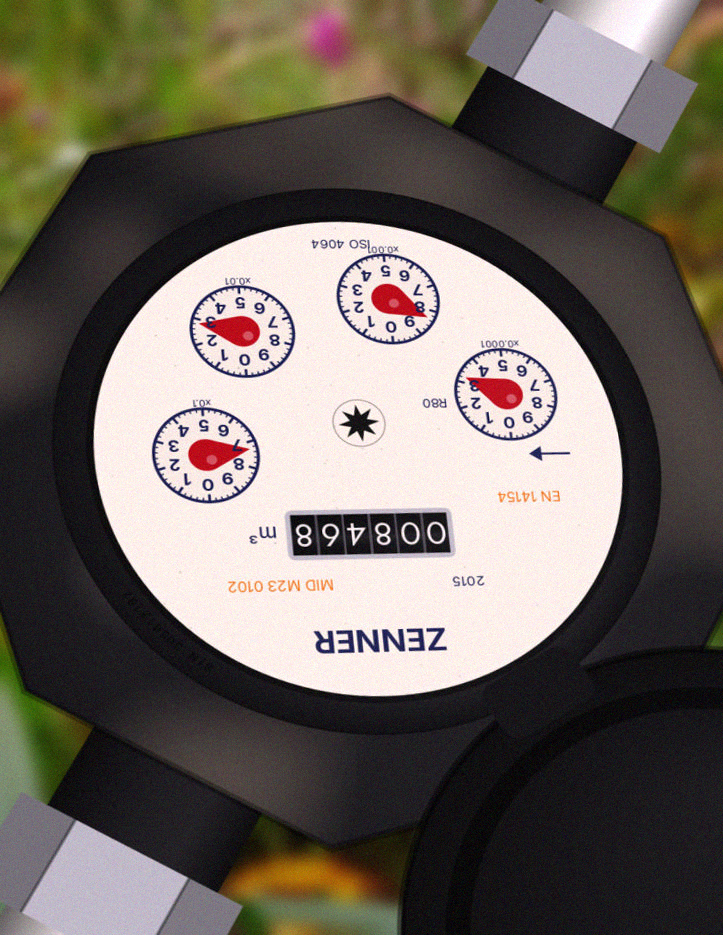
m³ 8468.7283
